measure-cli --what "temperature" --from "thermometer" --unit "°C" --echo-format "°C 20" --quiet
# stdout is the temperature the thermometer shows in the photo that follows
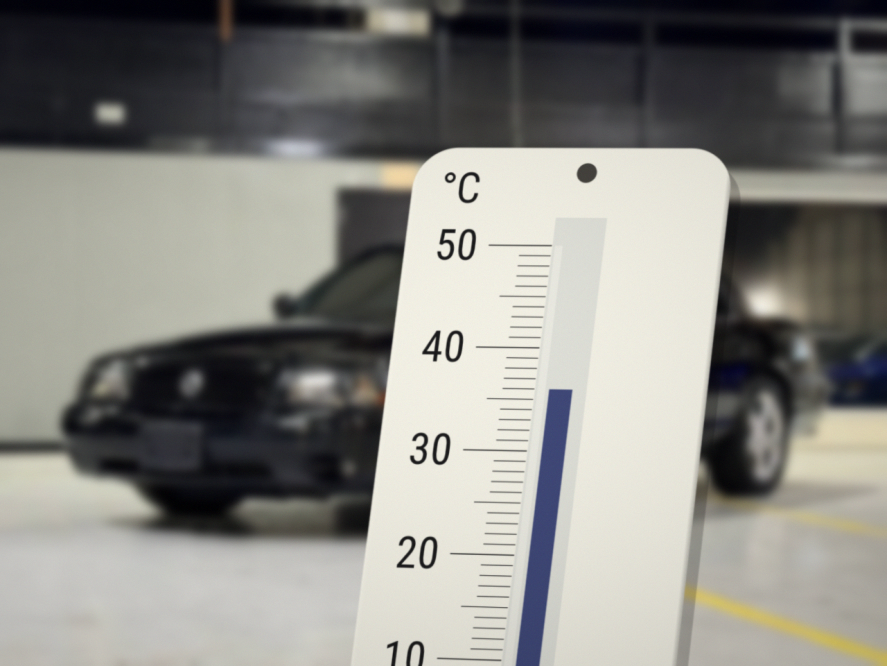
°C 36
